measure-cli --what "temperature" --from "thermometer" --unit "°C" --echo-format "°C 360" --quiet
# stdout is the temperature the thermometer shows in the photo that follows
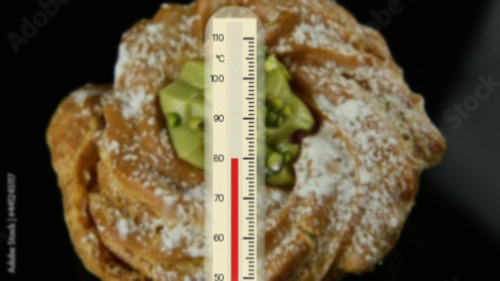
°C 80
